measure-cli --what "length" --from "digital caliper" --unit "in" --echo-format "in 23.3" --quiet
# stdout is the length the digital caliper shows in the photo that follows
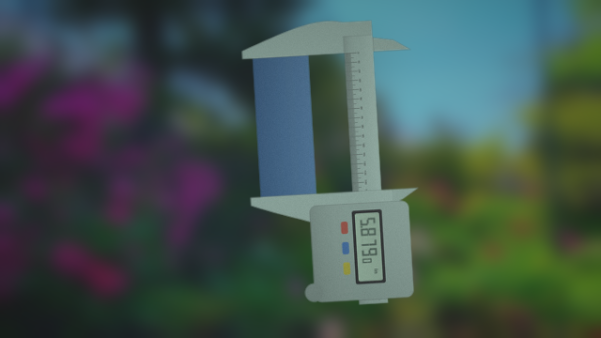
in 5.8790
